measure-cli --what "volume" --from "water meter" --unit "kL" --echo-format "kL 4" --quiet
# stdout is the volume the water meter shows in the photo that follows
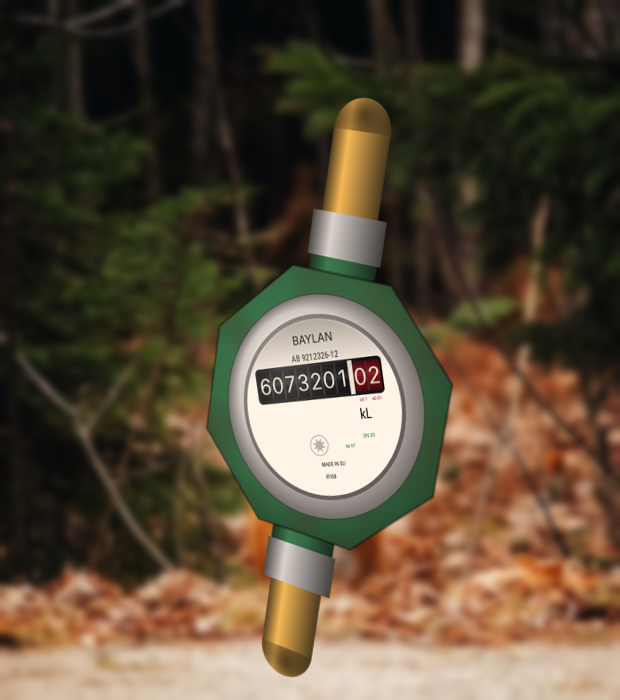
kL 6073201.02
